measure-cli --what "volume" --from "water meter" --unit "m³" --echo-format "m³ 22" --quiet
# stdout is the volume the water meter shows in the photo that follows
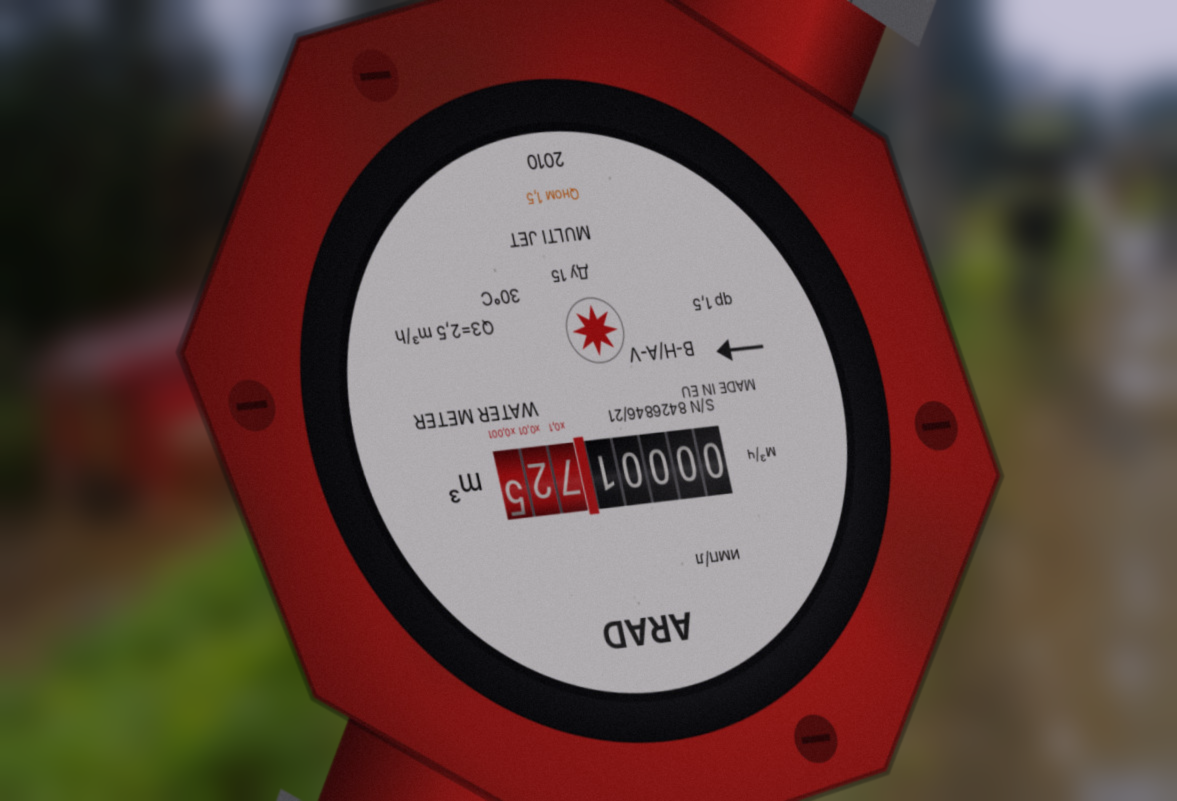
m³ 1.725
